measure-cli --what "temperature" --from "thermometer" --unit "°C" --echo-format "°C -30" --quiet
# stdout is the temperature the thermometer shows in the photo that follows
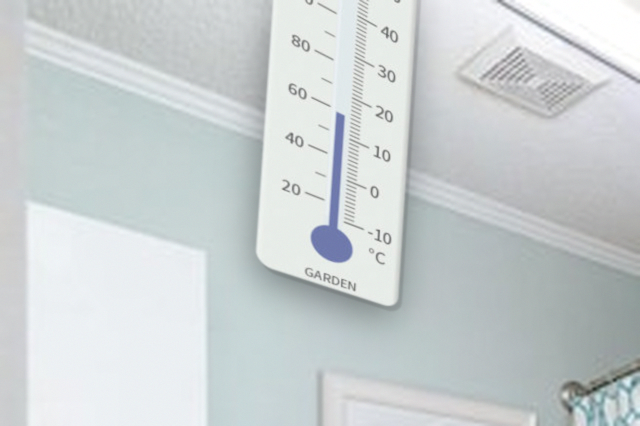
°C 15
